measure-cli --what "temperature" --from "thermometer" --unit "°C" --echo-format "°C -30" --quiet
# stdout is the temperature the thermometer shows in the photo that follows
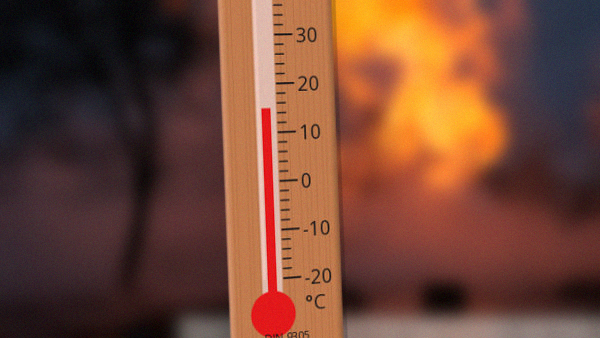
°C 15
